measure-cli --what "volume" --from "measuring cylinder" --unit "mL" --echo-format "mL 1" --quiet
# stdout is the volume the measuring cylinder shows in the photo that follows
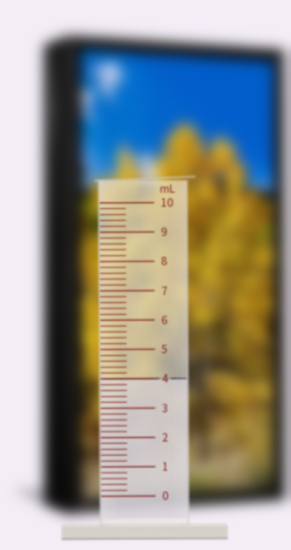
mL 4
